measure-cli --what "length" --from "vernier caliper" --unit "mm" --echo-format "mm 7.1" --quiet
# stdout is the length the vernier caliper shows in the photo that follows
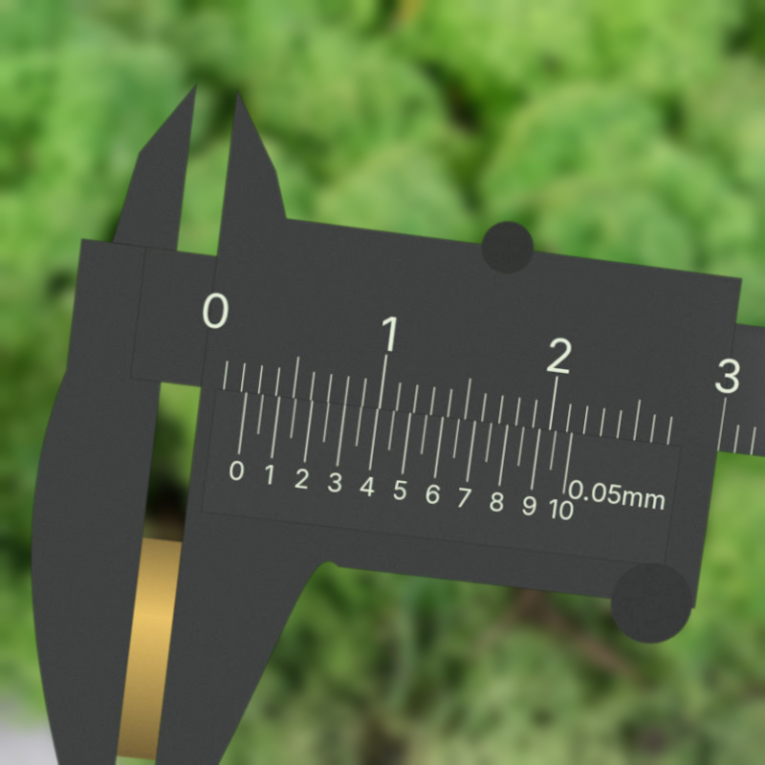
mm 2.3
